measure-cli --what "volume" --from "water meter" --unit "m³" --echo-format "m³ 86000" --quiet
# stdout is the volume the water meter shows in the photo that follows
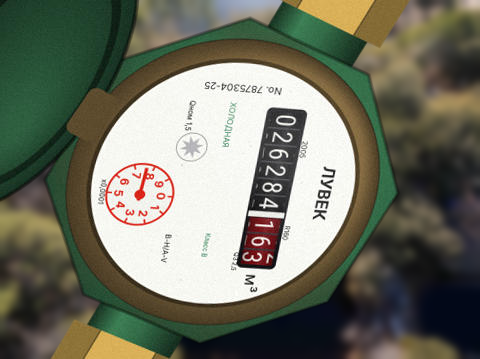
m³ 26284.1627
